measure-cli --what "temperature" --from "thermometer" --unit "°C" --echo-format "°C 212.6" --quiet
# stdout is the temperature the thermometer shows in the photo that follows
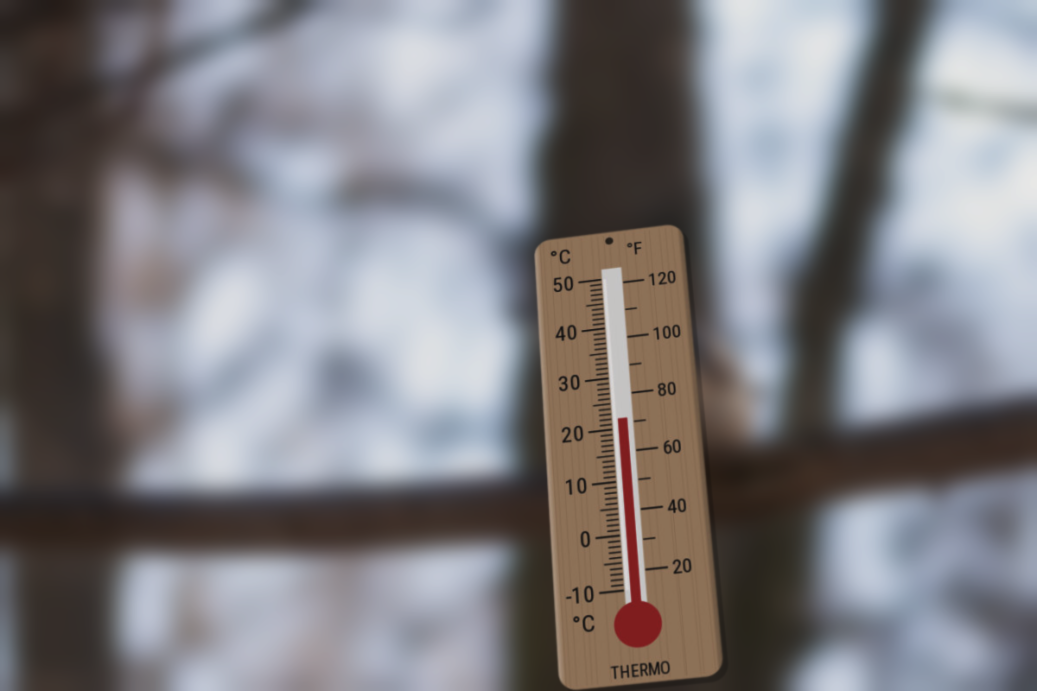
°C 22
